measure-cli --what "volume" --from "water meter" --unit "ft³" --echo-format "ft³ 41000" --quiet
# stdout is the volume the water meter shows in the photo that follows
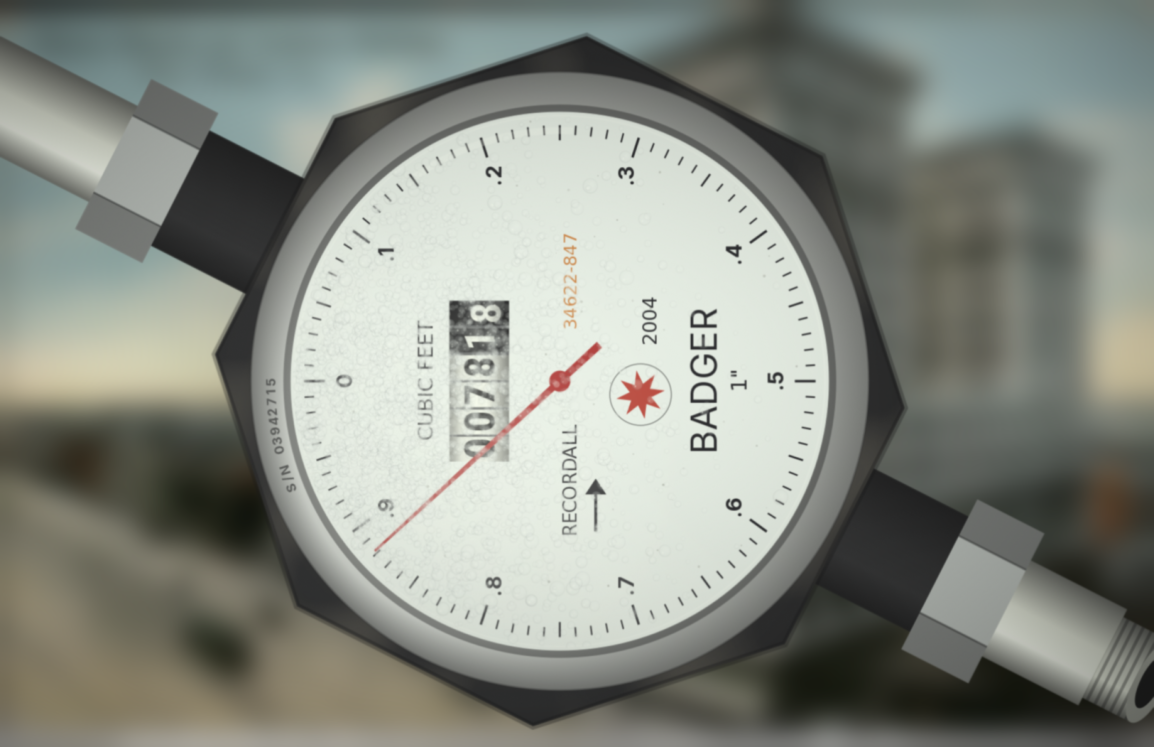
ft³ 7817.88
